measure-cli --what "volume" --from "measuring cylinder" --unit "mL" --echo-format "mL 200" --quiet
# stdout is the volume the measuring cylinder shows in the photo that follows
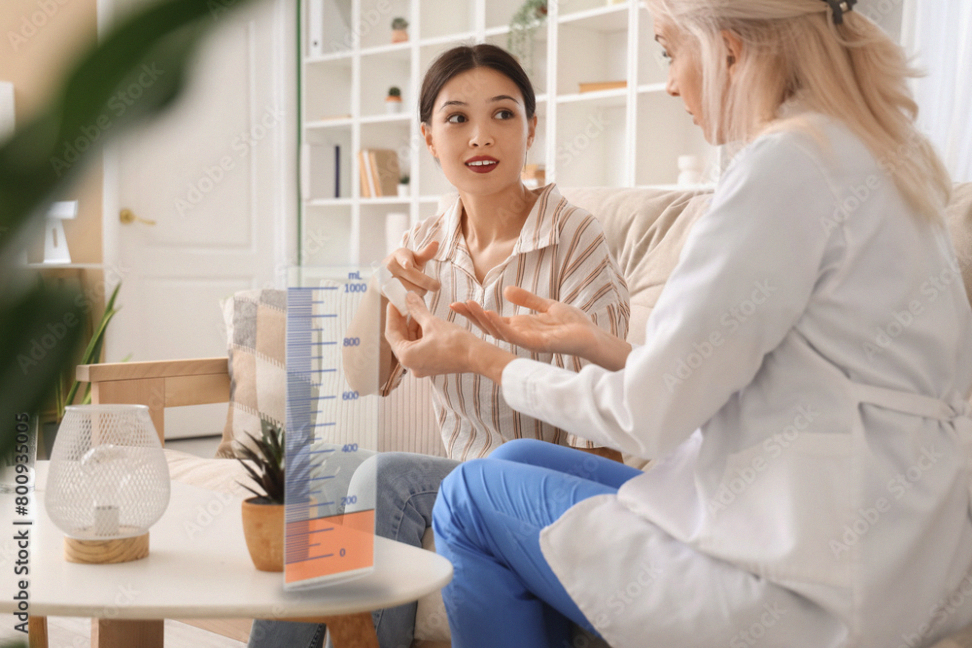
mL 150
